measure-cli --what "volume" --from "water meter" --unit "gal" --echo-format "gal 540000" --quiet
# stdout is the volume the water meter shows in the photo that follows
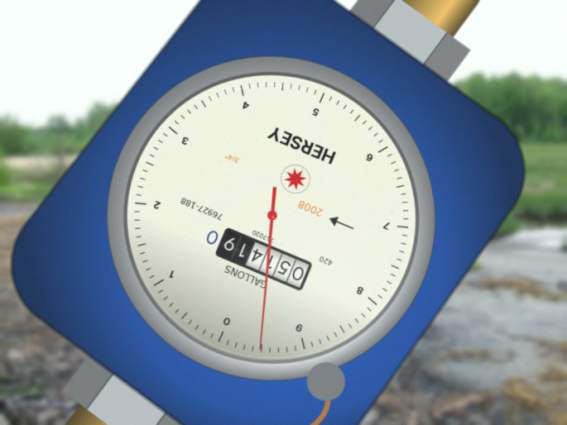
gal 514189.5
